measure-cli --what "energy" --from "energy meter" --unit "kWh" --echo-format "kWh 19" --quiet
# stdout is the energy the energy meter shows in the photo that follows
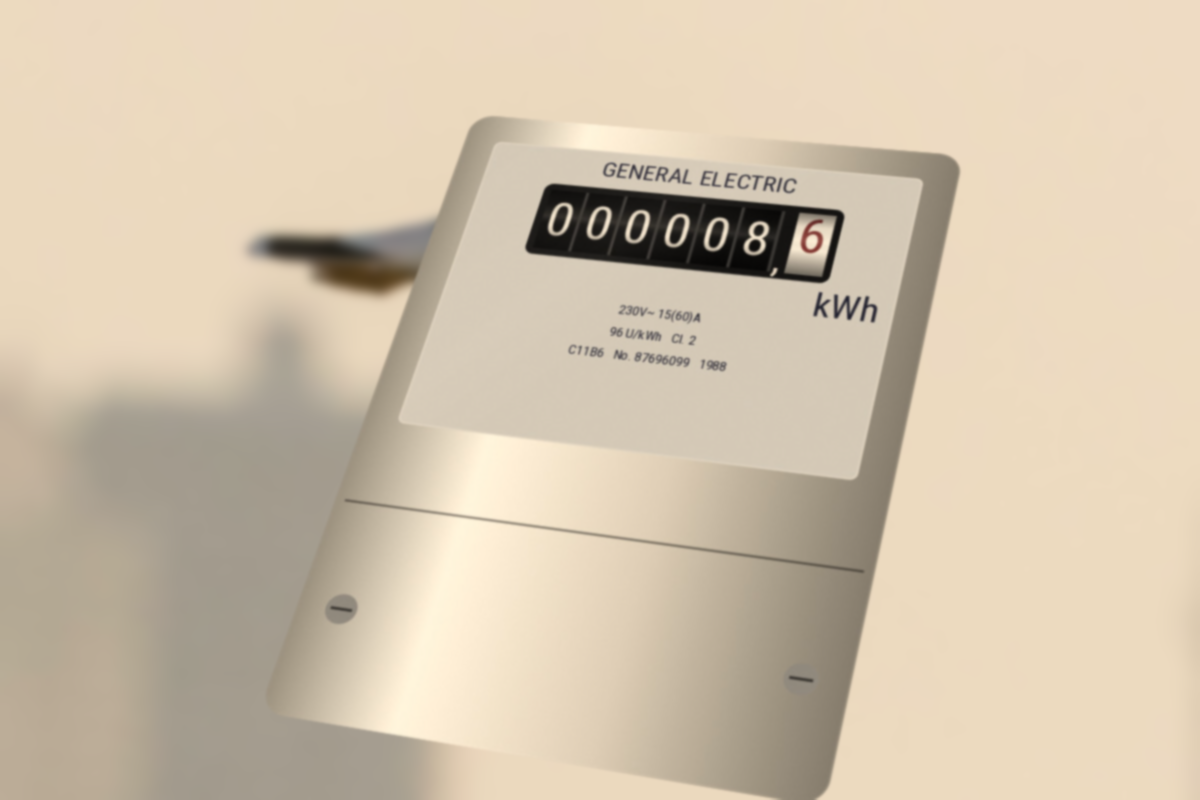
kWh 8.6
